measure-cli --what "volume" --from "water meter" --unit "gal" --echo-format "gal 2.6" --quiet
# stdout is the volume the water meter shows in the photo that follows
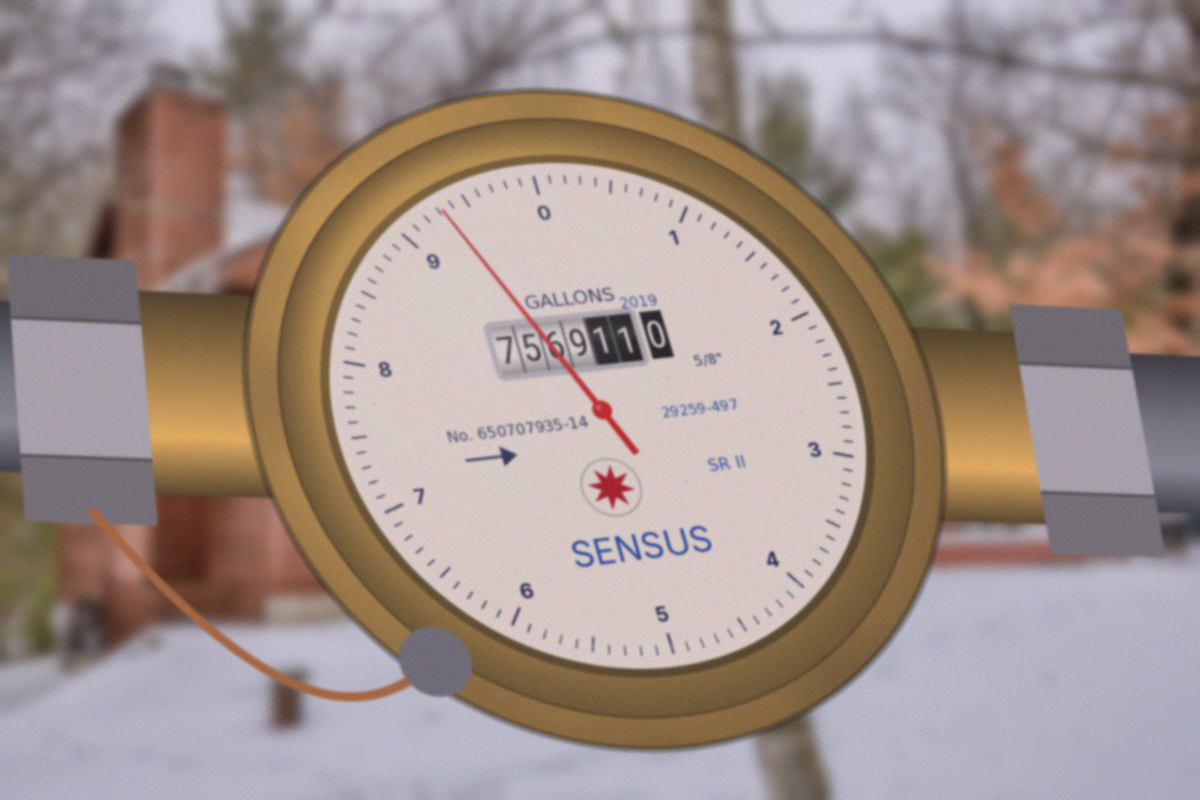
gal 7569109.3
